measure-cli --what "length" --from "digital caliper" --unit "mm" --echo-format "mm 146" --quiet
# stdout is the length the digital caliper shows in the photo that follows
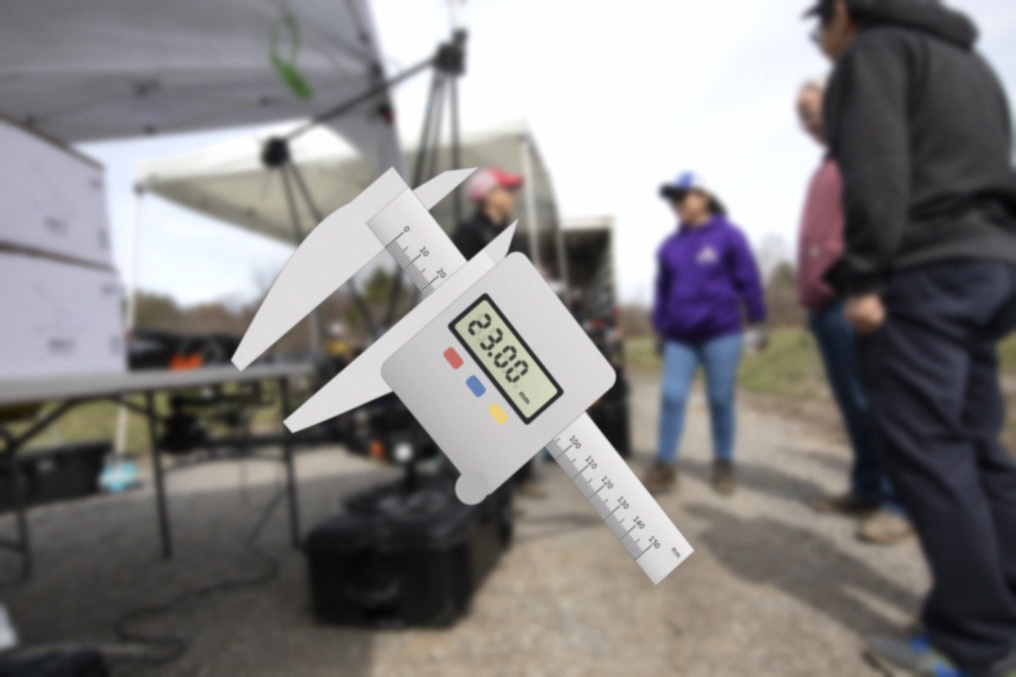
mm 23.00
